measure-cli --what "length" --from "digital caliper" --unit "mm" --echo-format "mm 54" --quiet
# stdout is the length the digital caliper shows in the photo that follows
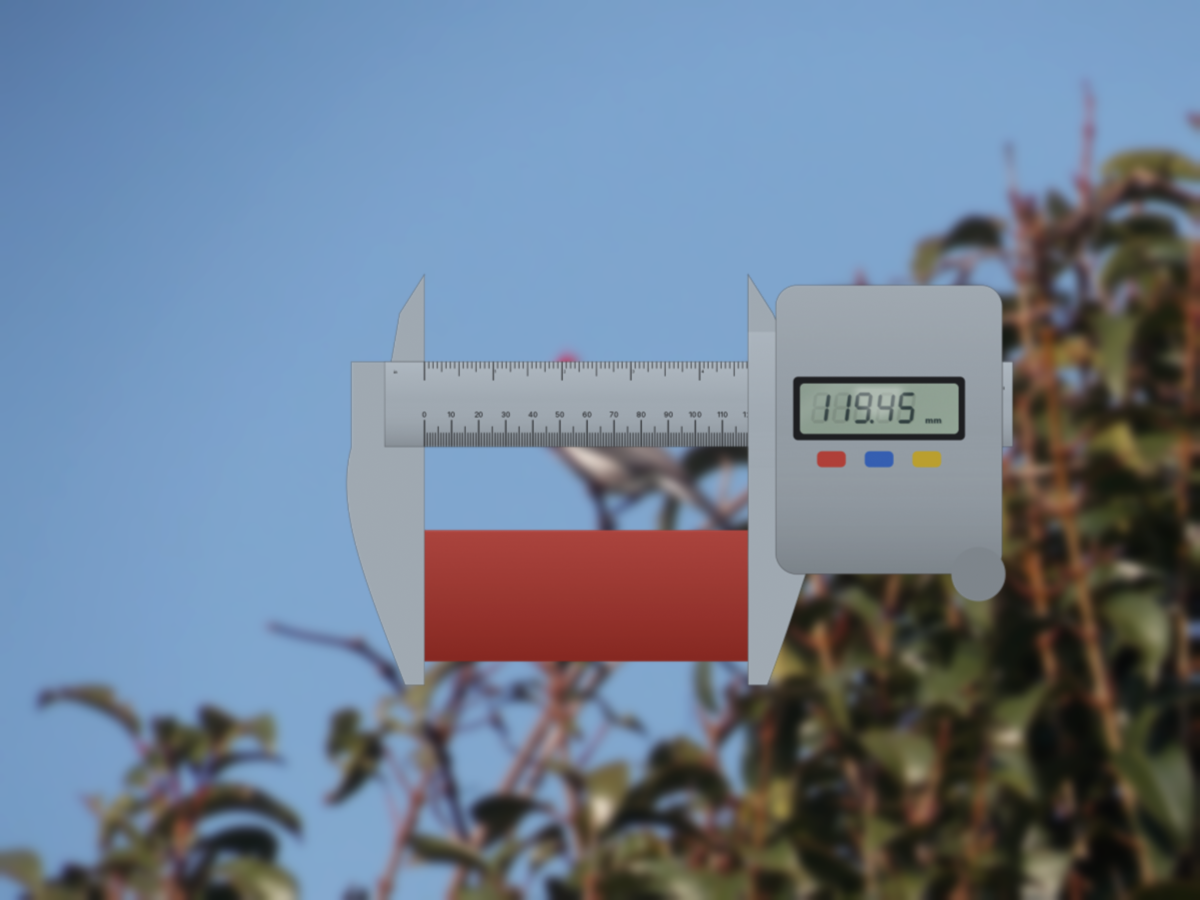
mm 119.45
